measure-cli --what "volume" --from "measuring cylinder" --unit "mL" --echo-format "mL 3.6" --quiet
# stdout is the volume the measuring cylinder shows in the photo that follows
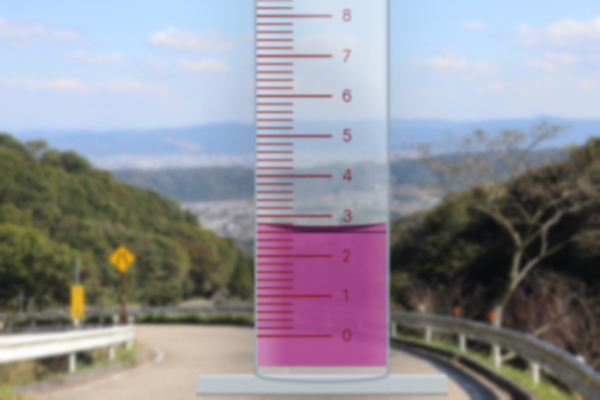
mL 2.6
